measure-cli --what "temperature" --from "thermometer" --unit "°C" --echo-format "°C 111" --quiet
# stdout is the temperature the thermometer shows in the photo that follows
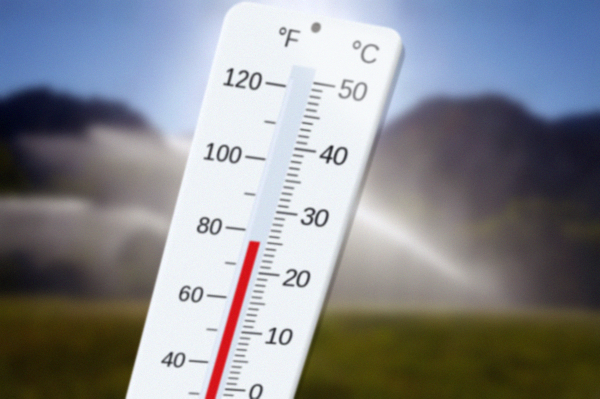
°C 25
